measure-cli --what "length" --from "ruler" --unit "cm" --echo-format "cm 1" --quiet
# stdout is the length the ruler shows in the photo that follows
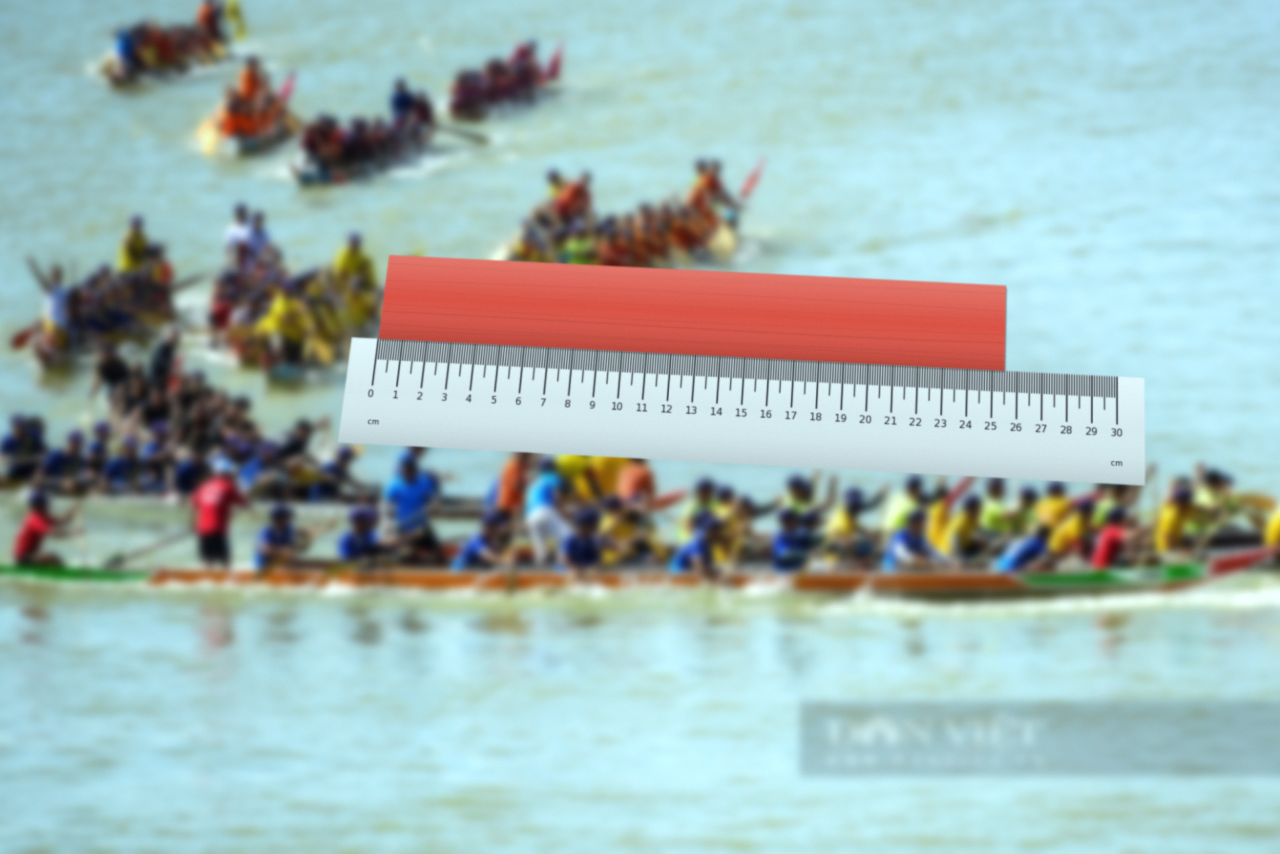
cm 25.5
